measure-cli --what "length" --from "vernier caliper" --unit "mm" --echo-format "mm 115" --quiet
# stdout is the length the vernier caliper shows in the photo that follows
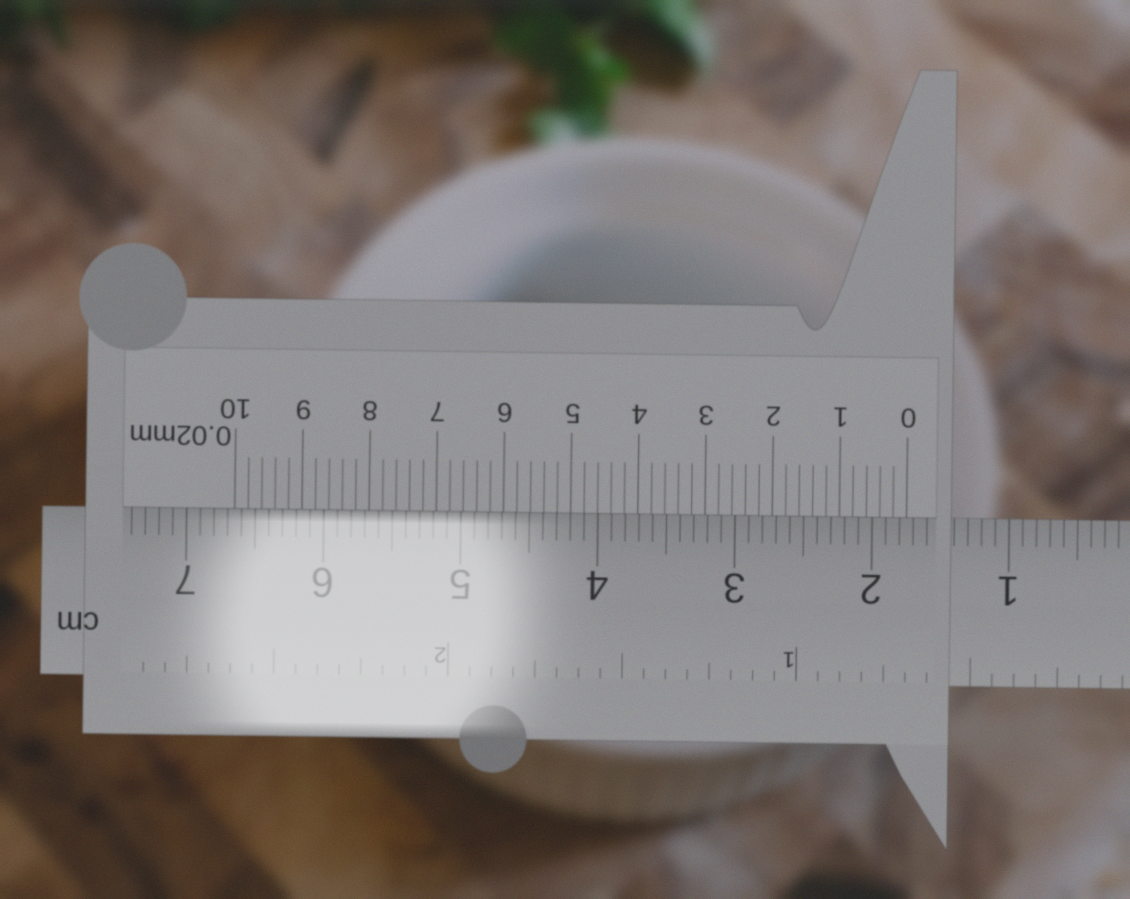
mm 17.5
